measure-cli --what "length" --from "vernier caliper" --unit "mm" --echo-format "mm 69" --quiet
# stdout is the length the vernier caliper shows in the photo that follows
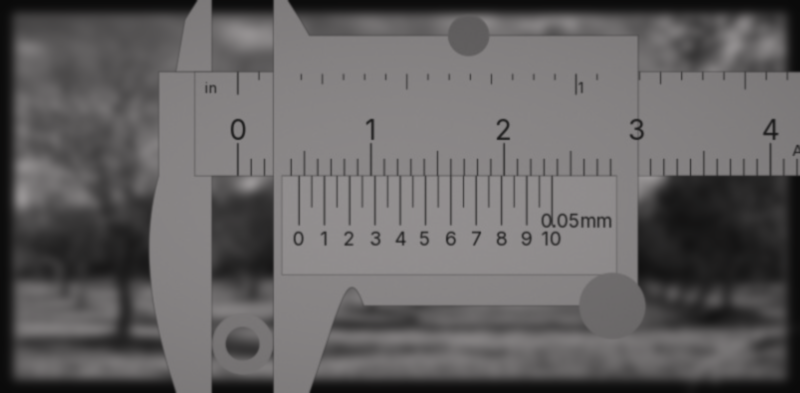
mm 4.6
